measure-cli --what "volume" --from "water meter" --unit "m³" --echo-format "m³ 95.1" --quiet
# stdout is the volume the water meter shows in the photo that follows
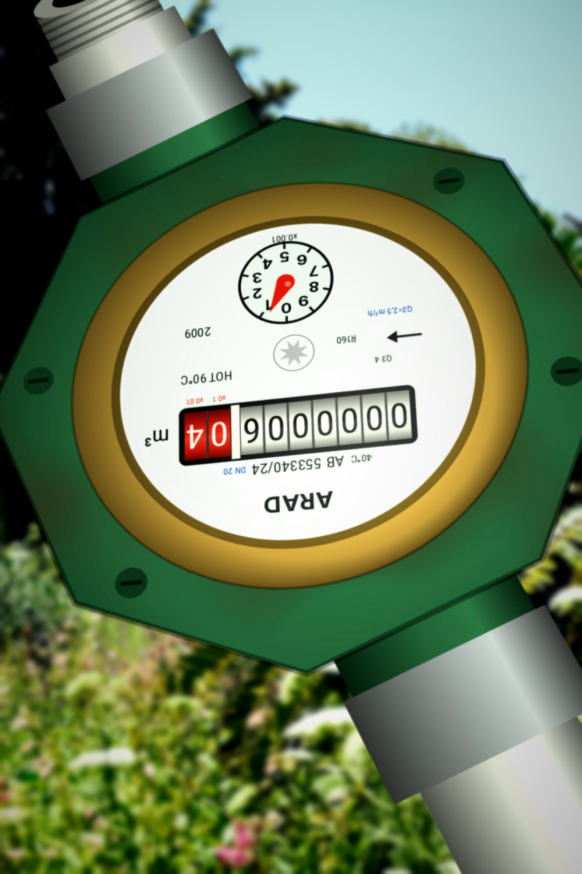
m³ 6.040
